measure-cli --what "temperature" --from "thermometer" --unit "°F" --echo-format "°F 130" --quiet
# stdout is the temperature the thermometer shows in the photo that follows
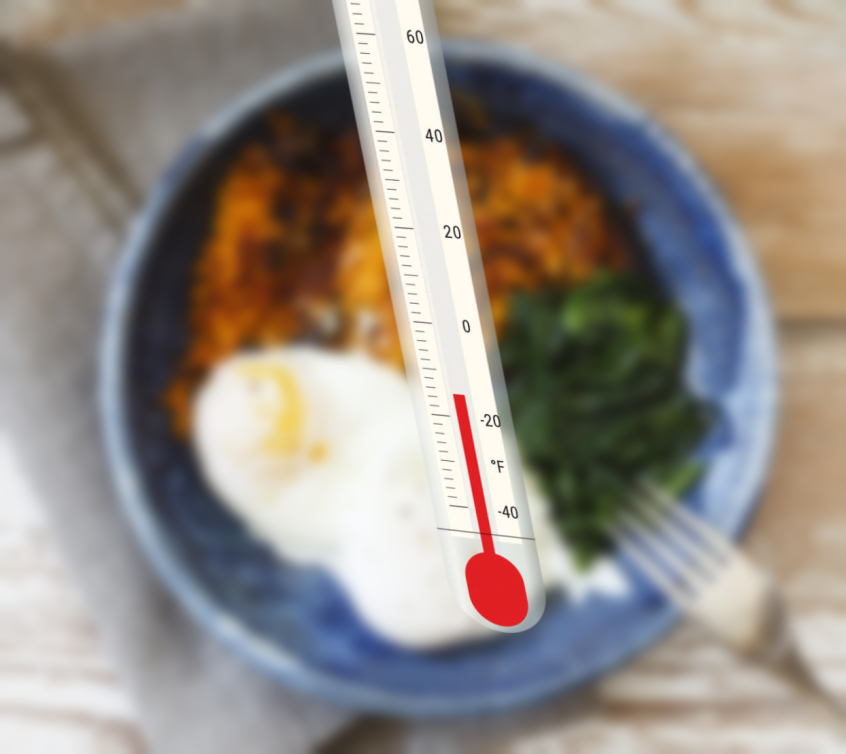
°F -15
